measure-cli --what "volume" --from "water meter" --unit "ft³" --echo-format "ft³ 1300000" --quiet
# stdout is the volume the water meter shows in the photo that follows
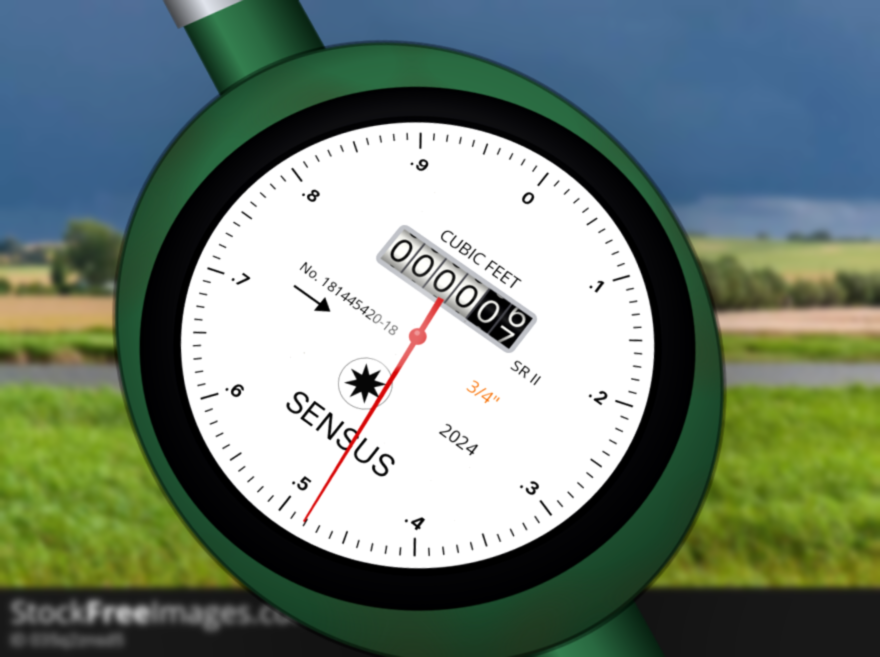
ft³ 6.48
